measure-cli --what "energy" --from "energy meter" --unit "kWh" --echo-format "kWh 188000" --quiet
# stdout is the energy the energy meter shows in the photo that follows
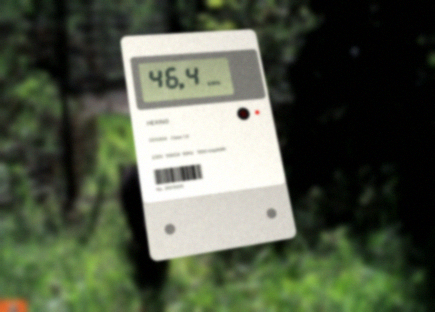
kWh 46.4
